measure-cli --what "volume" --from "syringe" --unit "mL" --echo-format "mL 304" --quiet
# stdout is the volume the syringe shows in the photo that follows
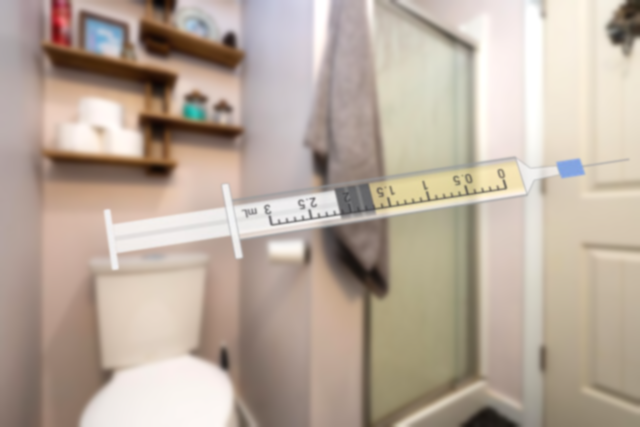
mL 1.7
